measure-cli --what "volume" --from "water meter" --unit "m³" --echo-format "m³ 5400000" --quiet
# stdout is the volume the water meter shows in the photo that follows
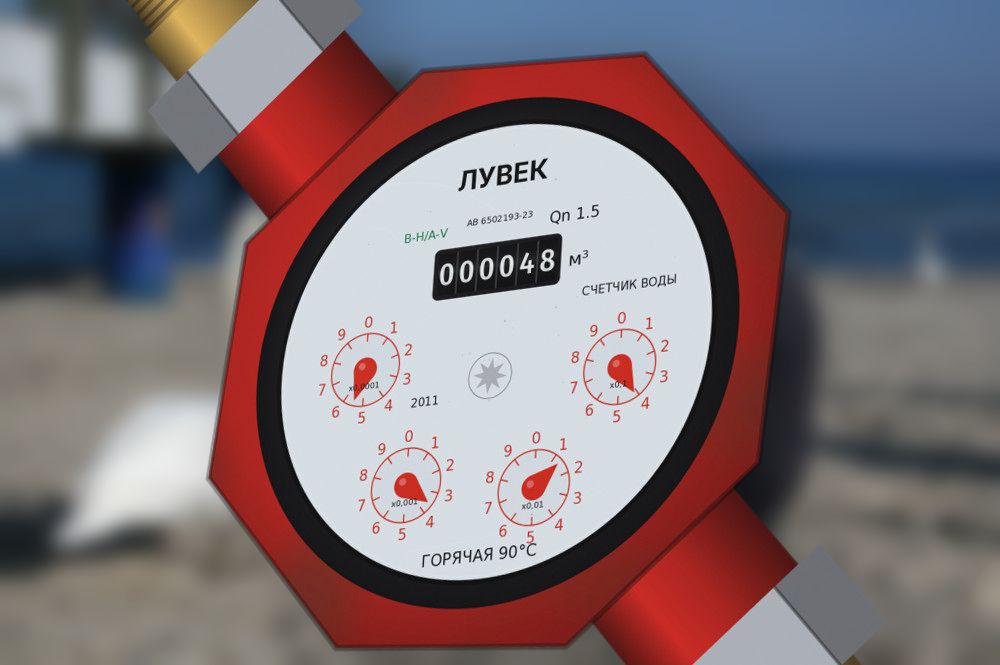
m³ 48.4135
